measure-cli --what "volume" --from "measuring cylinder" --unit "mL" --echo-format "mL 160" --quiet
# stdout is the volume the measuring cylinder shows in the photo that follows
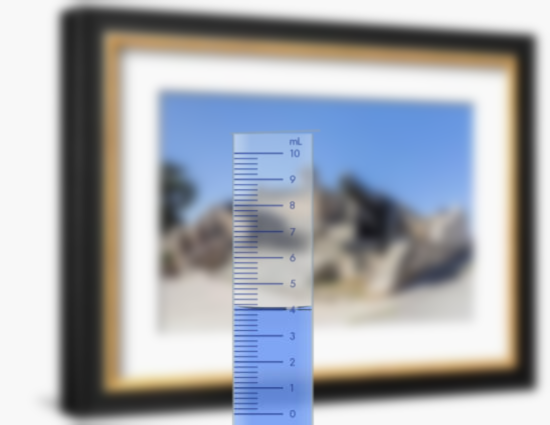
mL 4
